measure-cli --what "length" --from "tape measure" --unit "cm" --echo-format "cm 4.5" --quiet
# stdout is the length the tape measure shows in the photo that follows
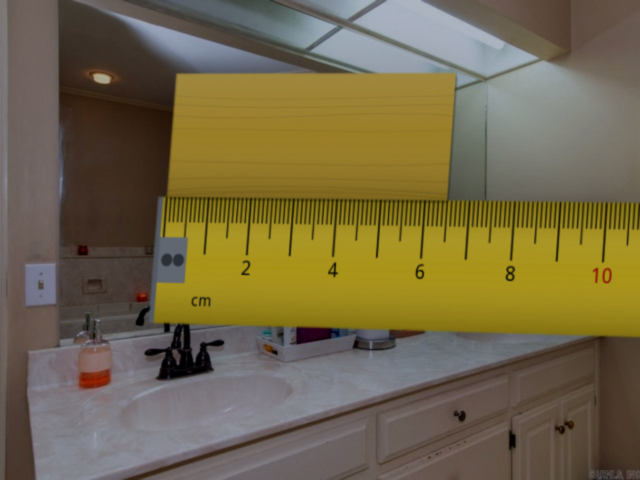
cm 6.5
